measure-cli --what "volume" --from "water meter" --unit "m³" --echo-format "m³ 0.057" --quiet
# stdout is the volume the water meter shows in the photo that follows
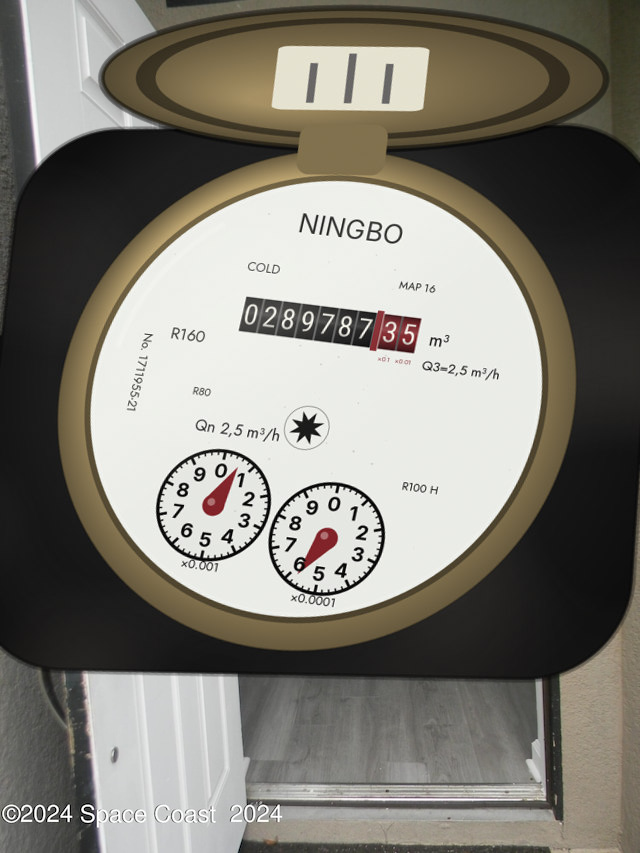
m³ 289787.3505
